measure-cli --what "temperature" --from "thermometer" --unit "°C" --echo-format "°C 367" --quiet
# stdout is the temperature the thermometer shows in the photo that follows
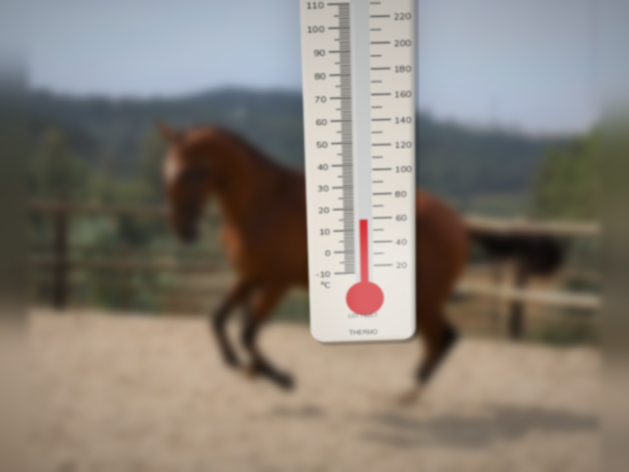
°C 15
